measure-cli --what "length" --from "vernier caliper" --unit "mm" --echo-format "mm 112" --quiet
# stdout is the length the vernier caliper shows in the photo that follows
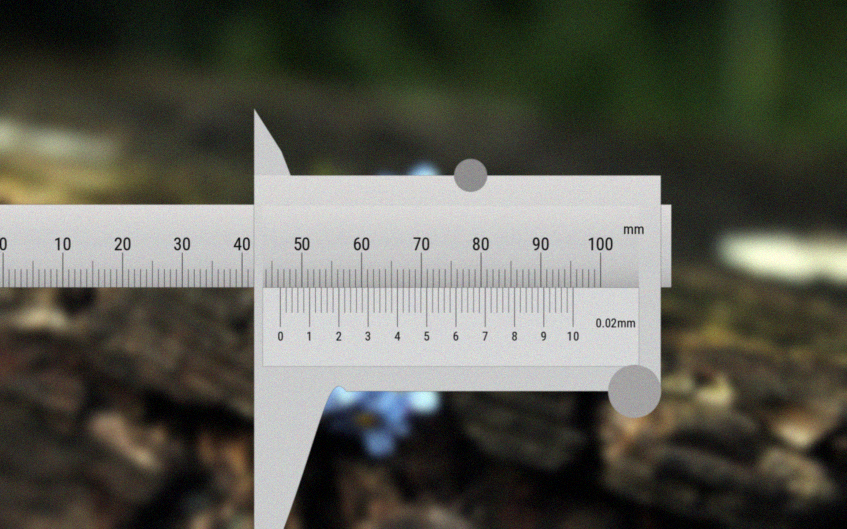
mm 46.4
